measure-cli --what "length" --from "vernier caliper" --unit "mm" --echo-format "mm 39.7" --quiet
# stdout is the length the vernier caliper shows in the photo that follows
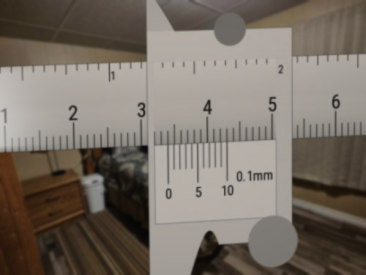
mm 34.0
